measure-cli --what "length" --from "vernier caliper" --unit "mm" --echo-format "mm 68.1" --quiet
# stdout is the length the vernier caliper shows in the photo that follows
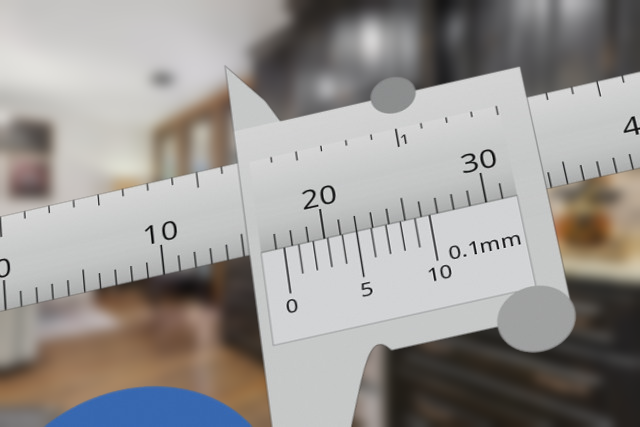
mm 17.5
